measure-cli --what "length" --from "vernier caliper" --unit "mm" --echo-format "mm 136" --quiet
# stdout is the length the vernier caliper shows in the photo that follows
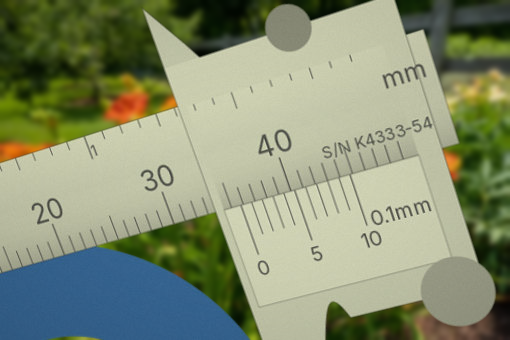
mm 35.8
